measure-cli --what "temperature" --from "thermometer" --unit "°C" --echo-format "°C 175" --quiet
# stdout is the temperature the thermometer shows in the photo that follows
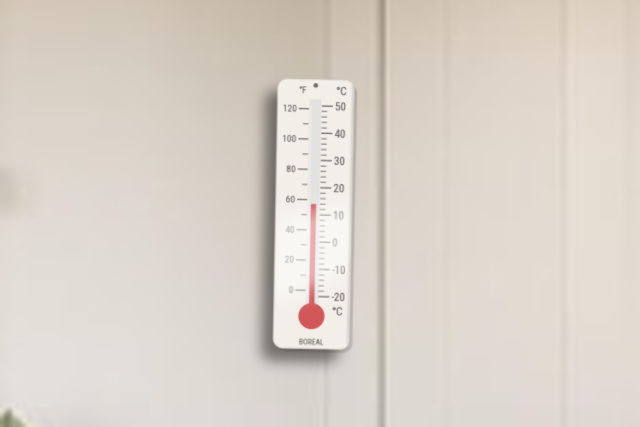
°C 14
